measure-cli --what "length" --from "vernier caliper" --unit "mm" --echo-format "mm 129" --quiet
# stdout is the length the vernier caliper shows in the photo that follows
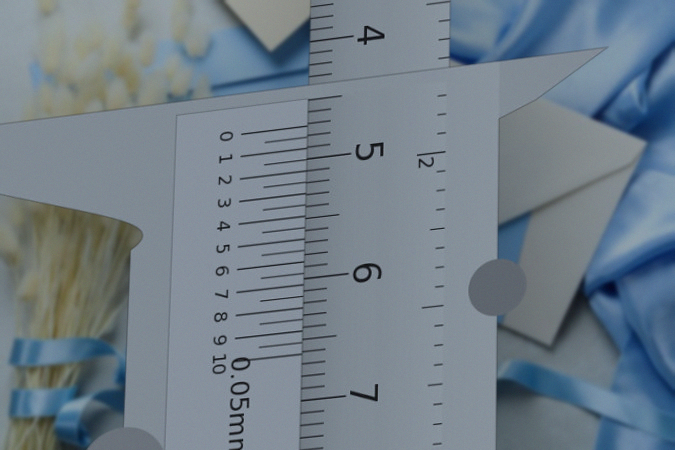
mm 47.2
